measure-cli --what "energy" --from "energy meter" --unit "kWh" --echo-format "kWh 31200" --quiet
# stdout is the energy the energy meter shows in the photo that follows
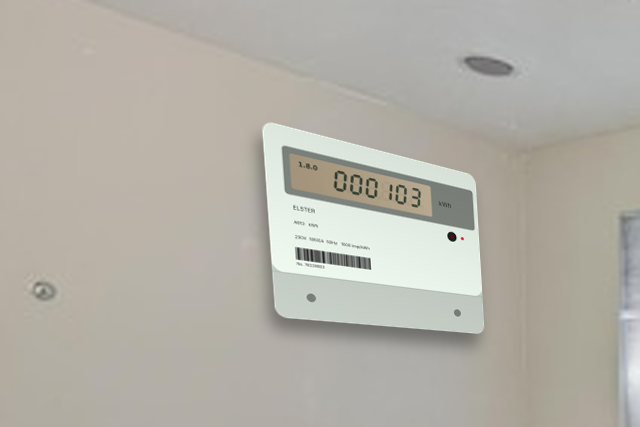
kWh 103
